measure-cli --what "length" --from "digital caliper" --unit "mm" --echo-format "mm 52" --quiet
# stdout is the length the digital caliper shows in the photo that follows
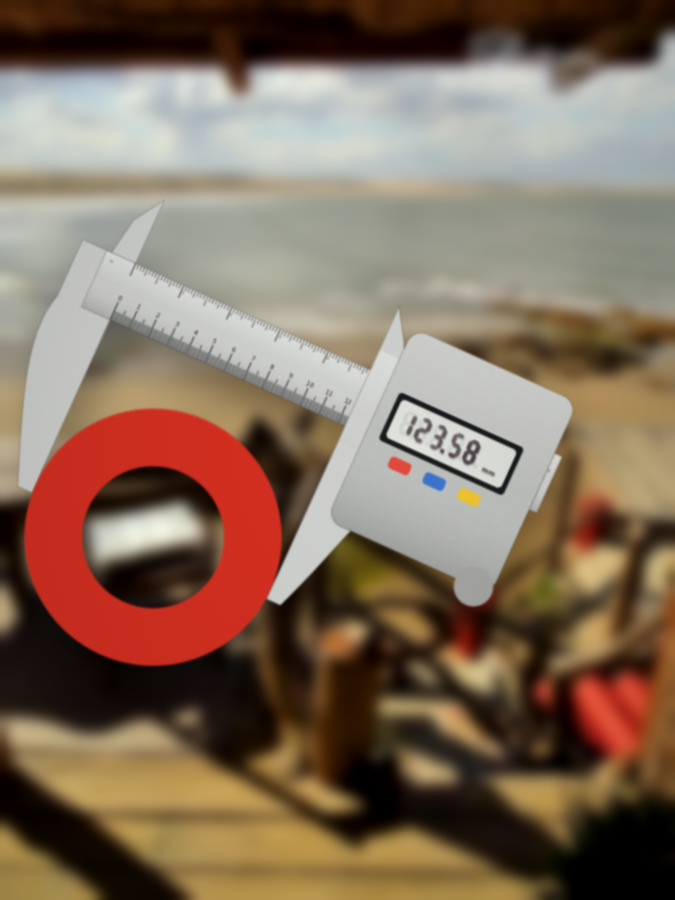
mm 123.58
